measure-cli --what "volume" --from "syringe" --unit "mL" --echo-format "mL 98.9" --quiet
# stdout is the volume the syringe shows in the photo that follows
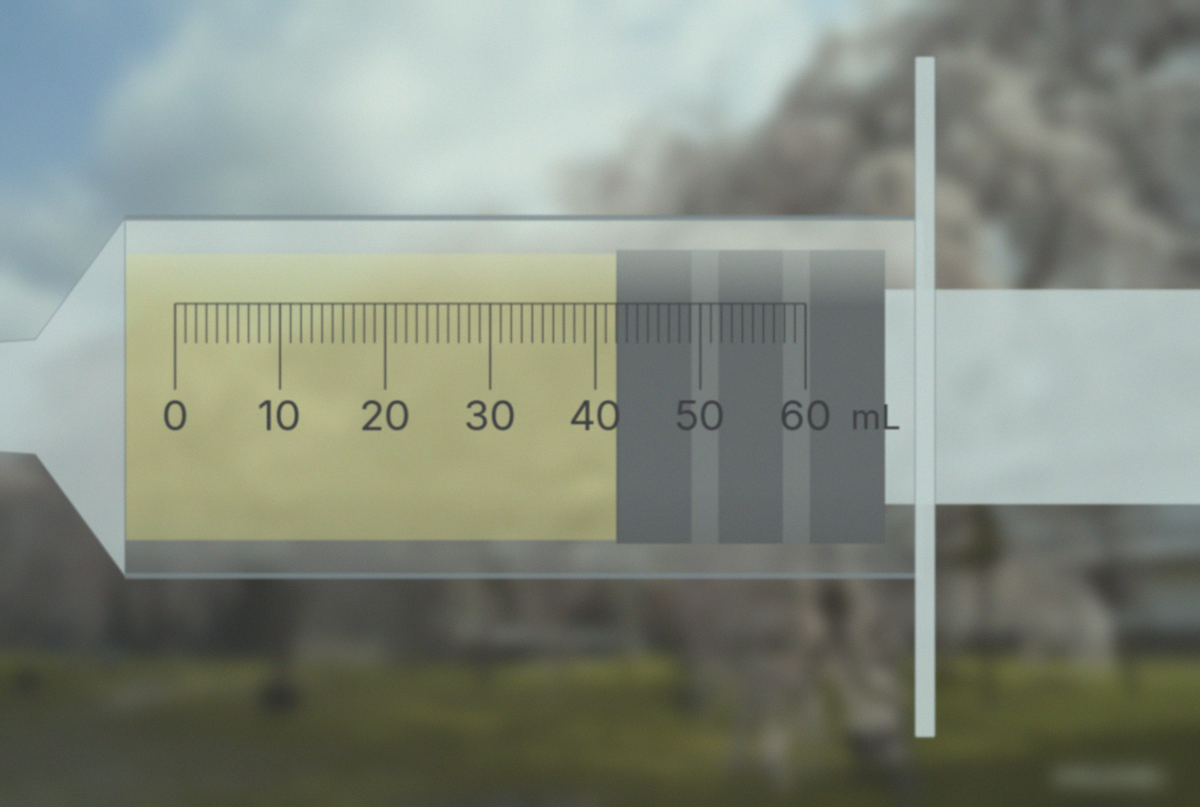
mL 42
